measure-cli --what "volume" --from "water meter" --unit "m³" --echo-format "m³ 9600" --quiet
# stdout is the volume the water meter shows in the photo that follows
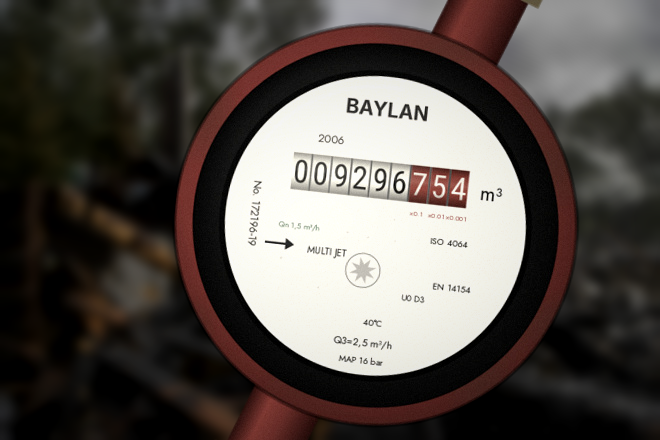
m³ 9296.754
